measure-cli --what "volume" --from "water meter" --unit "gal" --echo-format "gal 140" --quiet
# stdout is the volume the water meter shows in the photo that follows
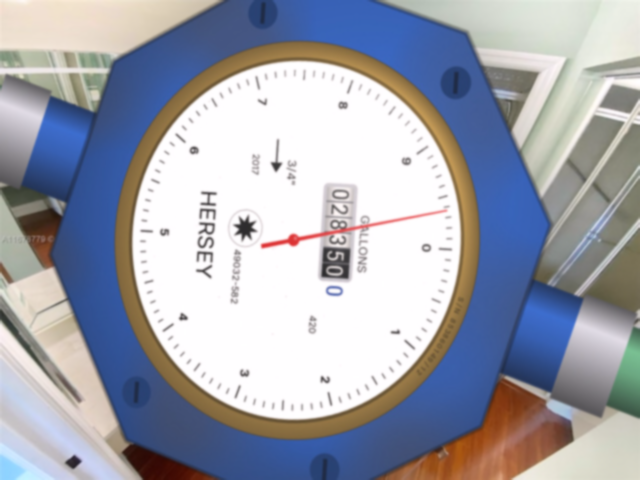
gal 283499.6
